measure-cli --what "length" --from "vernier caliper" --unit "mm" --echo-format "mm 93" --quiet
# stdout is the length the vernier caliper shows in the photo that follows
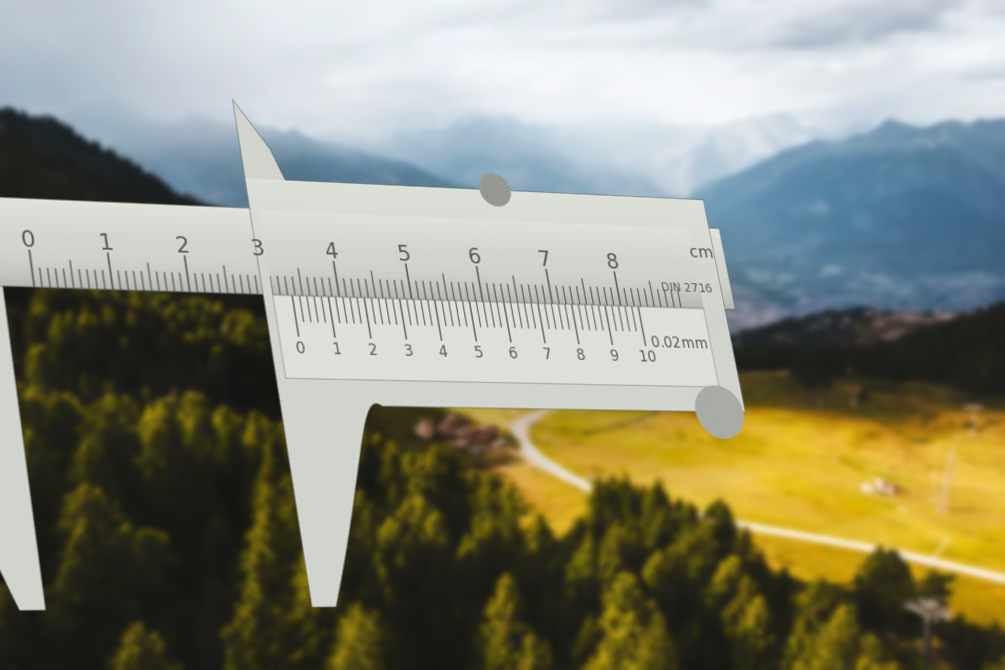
mm 33.6
